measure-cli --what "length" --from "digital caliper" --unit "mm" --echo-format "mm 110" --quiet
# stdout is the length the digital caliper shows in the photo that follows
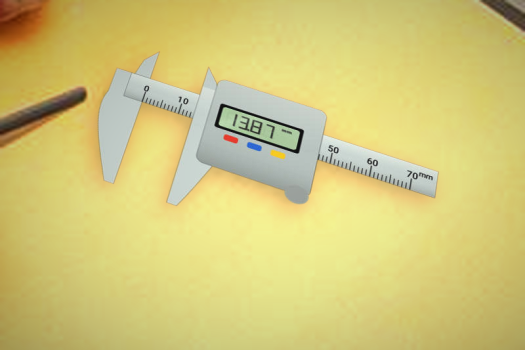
mm 13.87
